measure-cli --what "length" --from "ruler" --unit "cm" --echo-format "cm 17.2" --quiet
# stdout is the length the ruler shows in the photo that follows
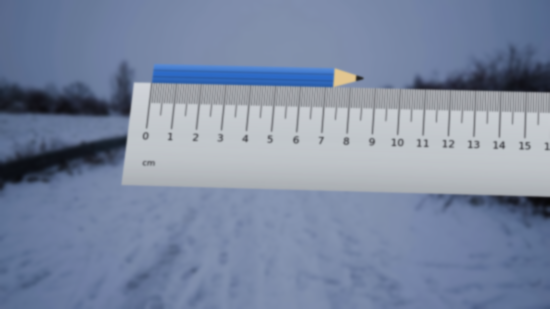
cm 8.5
